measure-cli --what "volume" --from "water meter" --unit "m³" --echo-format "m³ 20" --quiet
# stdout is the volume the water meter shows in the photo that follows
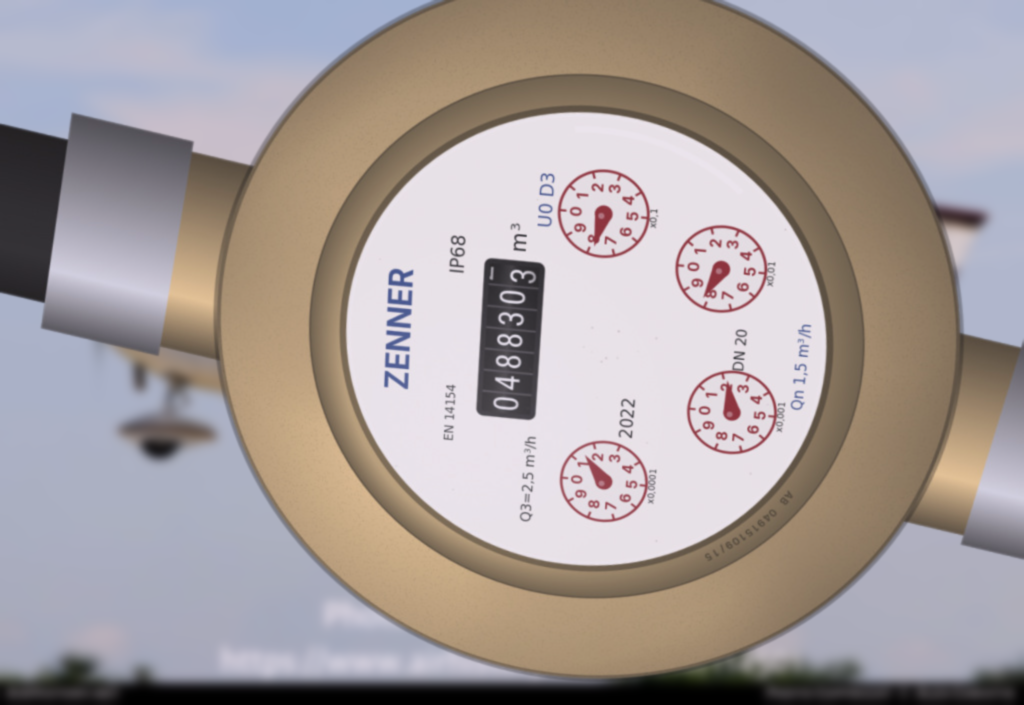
m³ 488302.7821
